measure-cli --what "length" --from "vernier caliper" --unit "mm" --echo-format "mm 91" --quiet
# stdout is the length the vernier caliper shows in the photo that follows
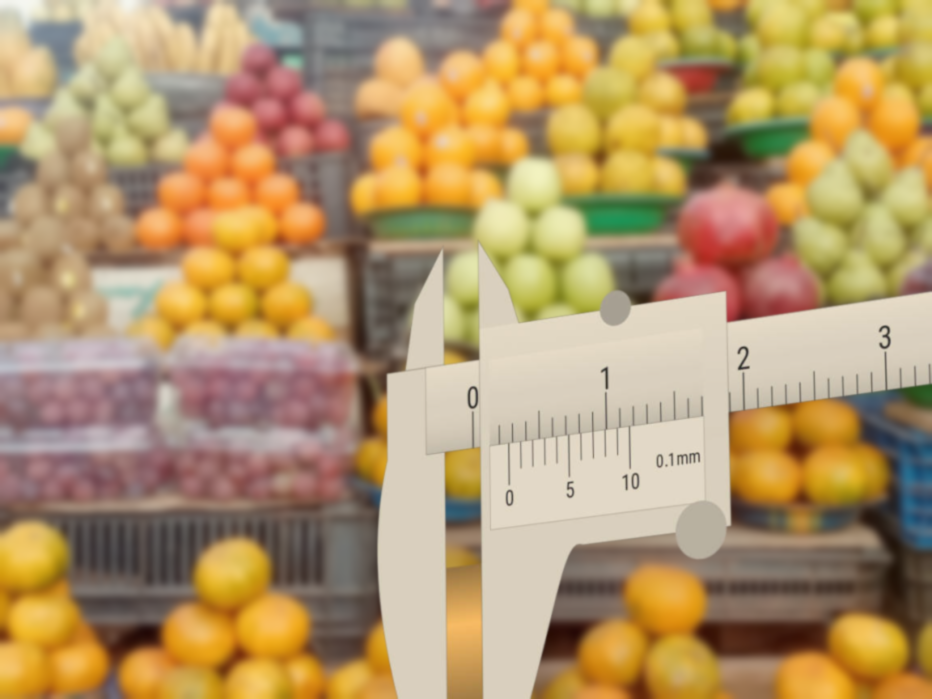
mm 2.7
